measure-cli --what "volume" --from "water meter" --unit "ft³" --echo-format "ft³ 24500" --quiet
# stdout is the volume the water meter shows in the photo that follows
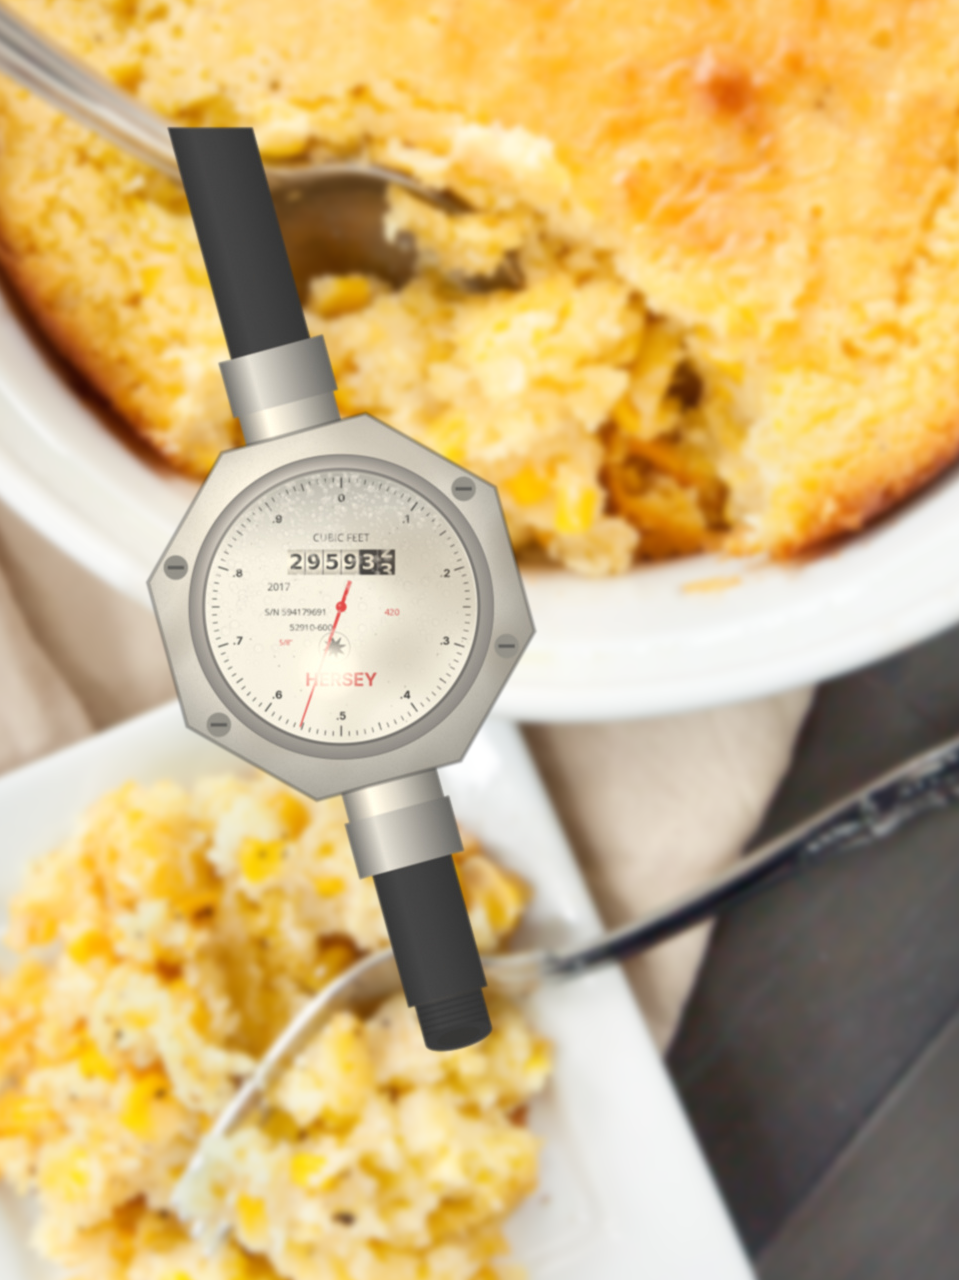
ft³ 295932.55
